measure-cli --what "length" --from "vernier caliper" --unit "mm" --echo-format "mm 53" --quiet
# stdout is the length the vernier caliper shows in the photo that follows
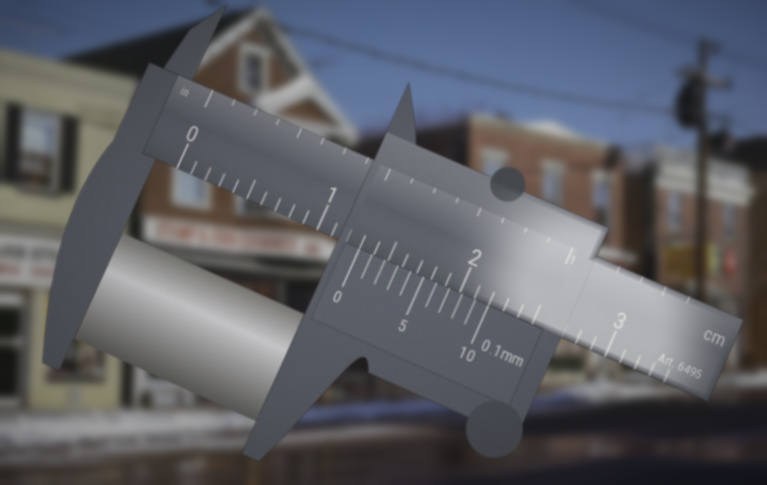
mm 13.0
